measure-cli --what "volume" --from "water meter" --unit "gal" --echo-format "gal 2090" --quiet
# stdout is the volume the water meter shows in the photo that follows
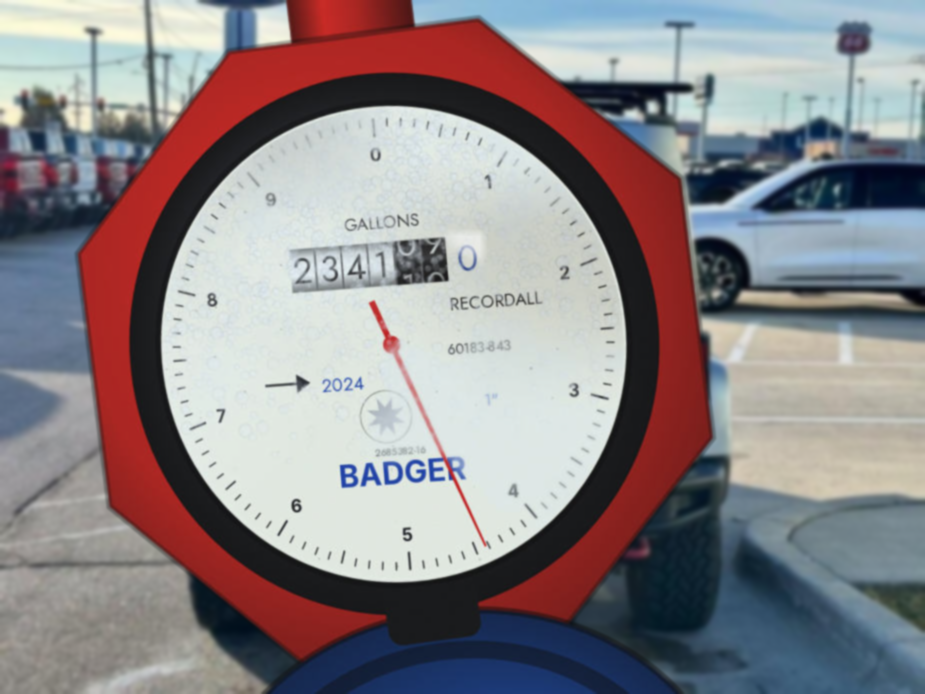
gal 2341094.4
